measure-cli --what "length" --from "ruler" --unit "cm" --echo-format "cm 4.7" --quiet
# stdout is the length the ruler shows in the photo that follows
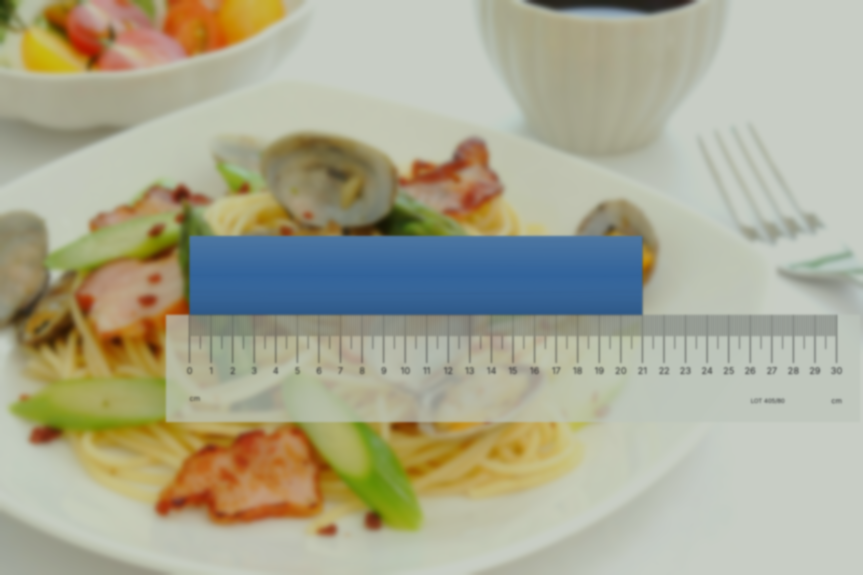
cm 21
